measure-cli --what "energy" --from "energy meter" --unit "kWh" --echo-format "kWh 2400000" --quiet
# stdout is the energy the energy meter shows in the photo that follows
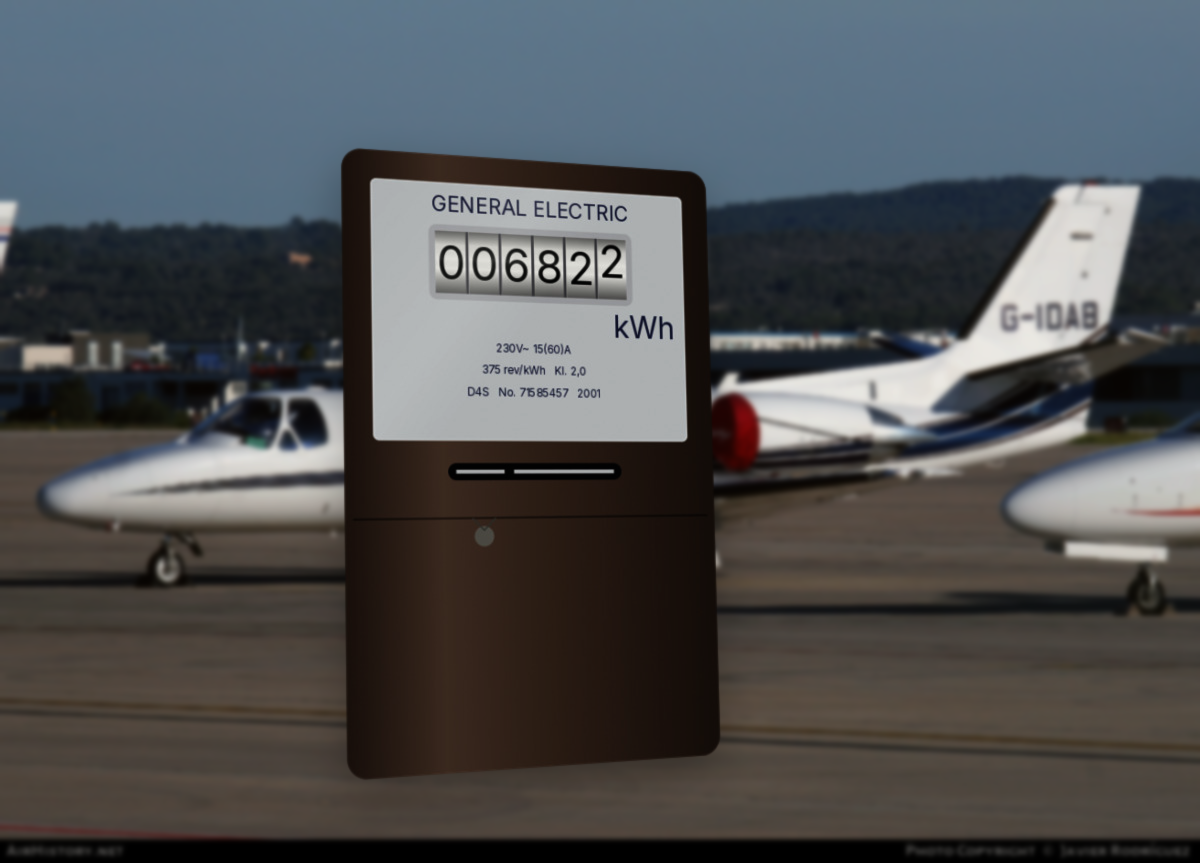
kWh 6822
